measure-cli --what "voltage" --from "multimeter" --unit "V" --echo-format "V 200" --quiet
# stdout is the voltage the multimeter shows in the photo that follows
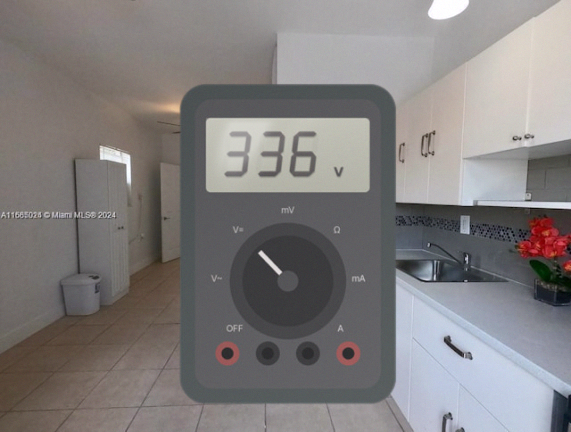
V 336
